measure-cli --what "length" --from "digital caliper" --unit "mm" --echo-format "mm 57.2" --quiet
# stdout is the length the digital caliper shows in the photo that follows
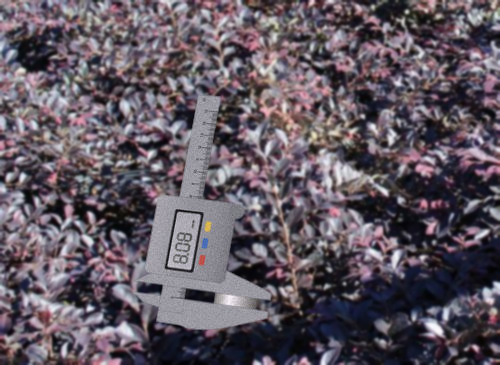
mm 8.08
